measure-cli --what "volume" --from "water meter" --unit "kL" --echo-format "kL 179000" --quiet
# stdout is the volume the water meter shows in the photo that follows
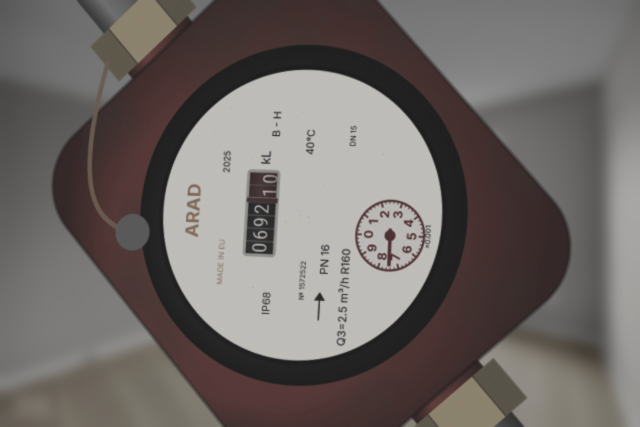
kL 692.097
